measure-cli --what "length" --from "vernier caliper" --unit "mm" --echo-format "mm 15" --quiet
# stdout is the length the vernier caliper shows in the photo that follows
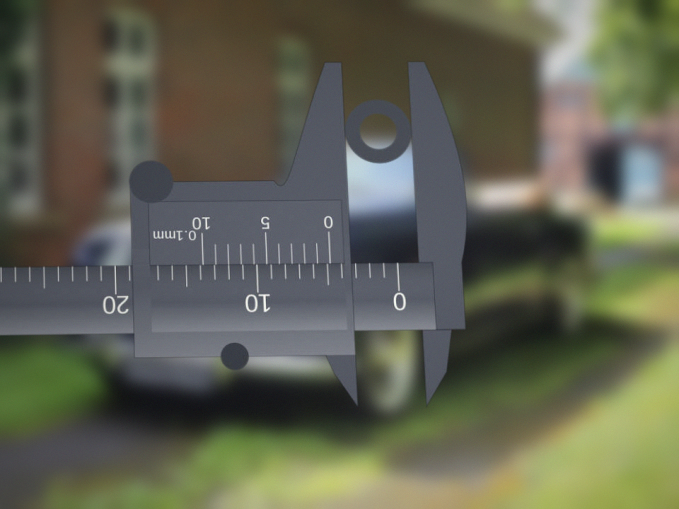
mm 4.8
